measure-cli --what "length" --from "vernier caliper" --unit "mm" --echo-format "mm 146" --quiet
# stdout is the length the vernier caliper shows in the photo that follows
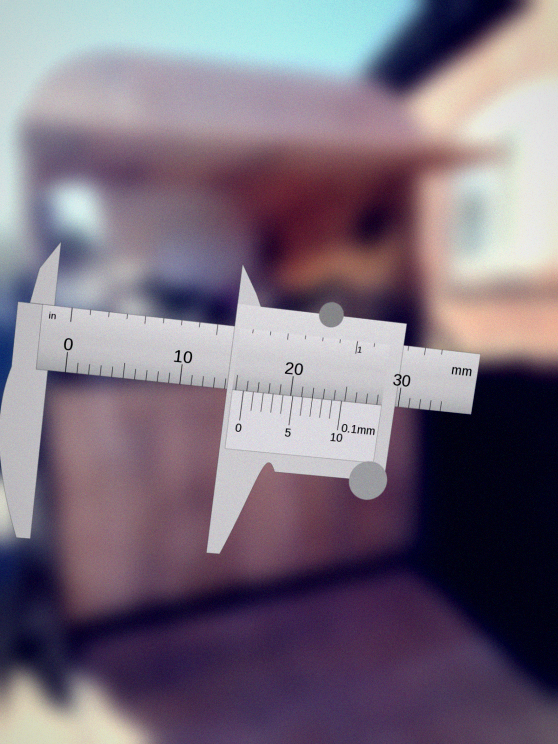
mm 15.7
